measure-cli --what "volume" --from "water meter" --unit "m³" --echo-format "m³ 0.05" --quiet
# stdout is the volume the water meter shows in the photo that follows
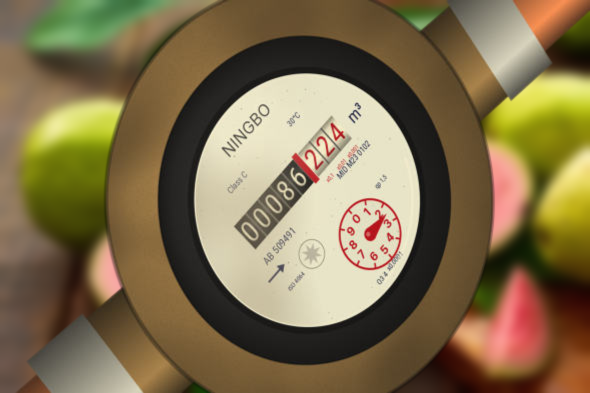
m³ 86.2242
